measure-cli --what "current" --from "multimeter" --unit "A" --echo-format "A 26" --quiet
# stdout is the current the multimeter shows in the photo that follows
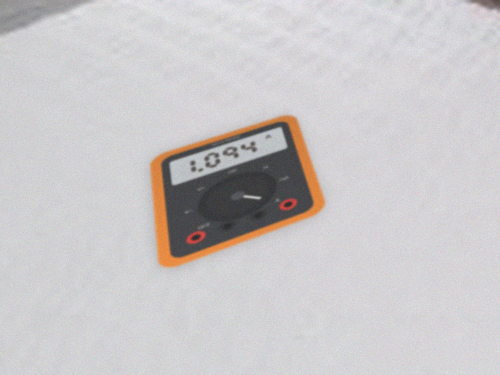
A 1.094
